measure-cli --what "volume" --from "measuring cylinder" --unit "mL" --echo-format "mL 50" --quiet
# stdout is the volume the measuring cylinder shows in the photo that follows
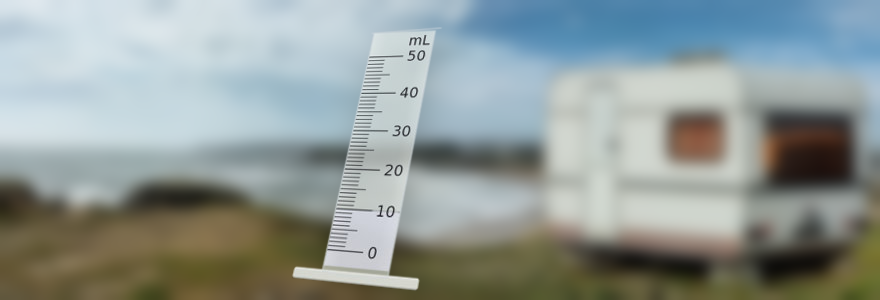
mL 10
